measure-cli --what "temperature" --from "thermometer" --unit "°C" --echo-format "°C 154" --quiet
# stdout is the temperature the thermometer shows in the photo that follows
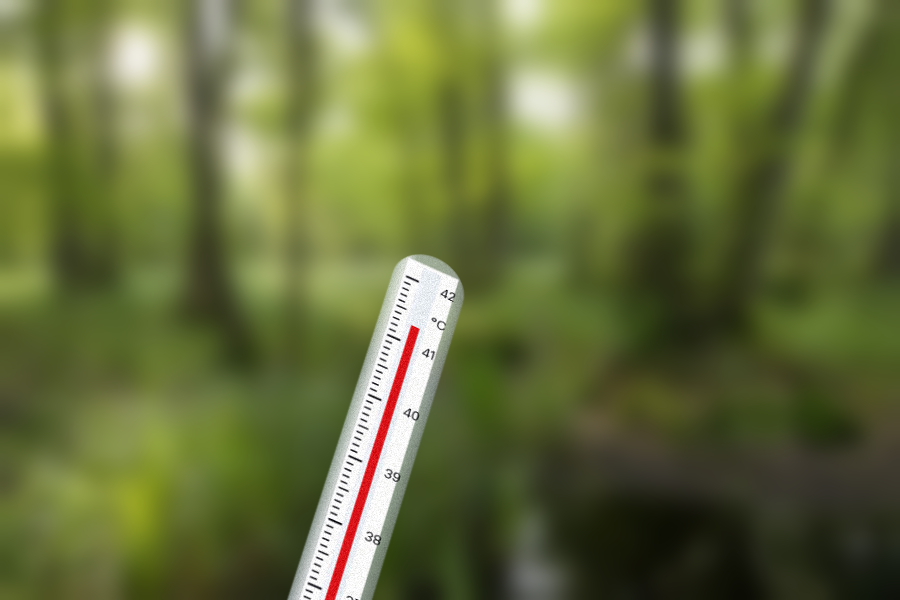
°C 41.3
